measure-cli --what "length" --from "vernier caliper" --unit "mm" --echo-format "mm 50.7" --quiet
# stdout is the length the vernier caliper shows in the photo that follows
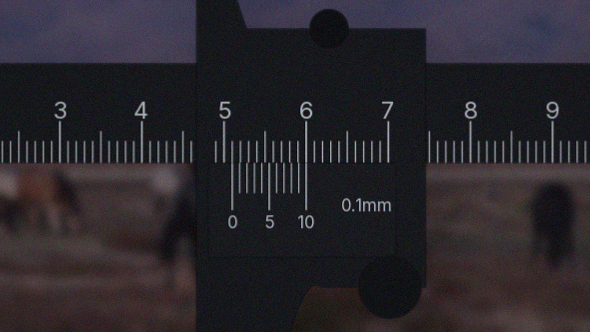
mm 51.0
